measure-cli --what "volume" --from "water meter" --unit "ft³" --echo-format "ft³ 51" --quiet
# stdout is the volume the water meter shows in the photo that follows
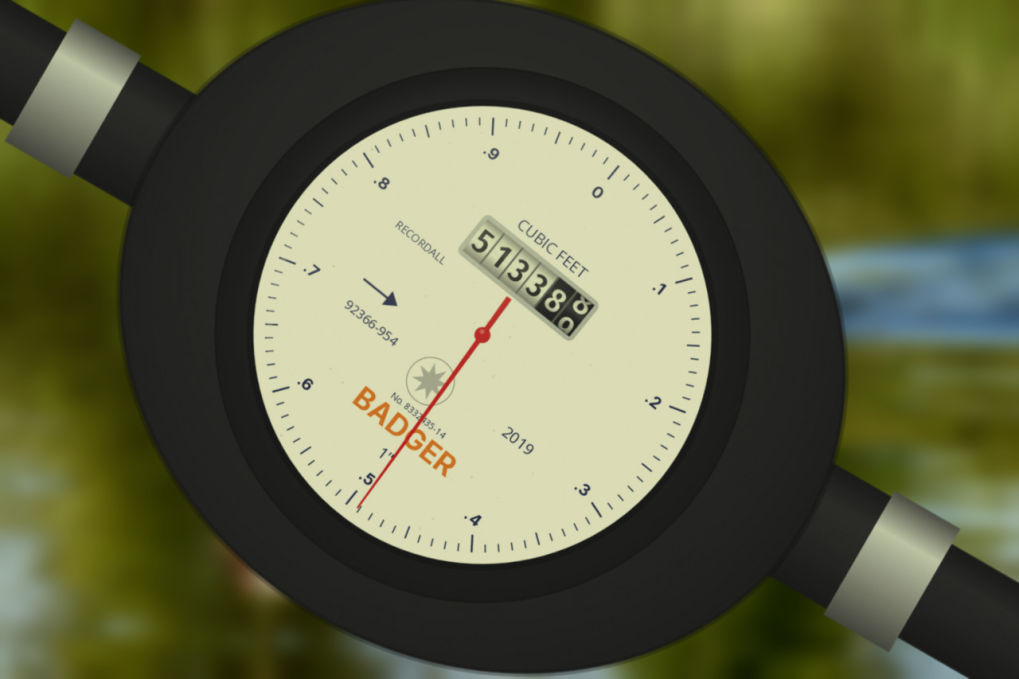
ft³ 513388.49
